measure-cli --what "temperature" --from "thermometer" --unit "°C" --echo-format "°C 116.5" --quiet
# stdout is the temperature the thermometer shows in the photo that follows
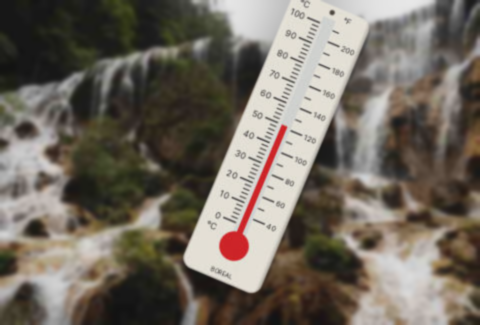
°C 50
